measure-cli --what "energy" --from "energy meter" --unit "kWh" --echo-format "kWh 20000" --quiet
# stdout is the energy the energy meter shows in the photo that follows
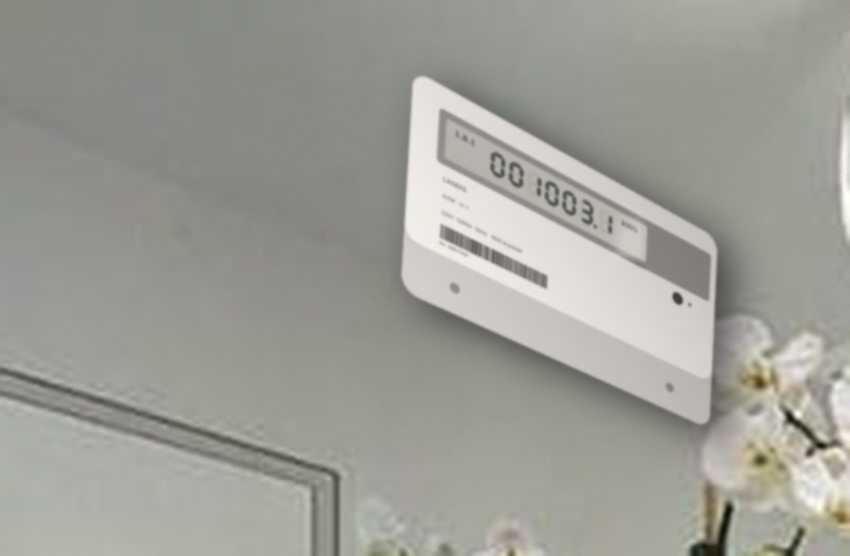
kWh 1003.1
